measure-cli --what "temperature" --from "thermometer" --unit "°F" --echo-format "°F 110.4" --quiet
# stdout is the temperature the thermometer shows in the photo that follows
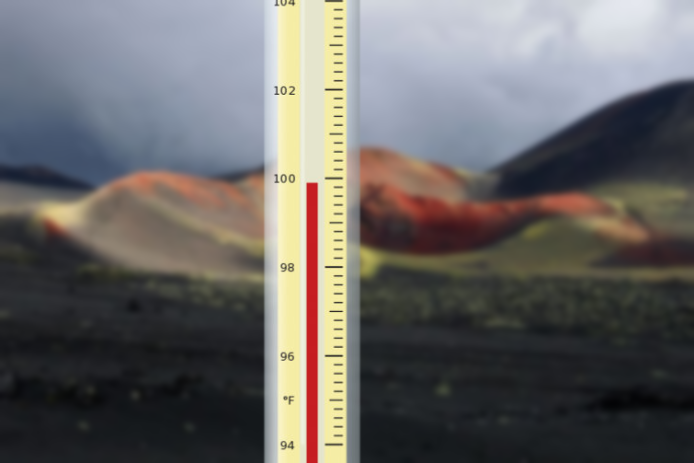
°F 99.9
